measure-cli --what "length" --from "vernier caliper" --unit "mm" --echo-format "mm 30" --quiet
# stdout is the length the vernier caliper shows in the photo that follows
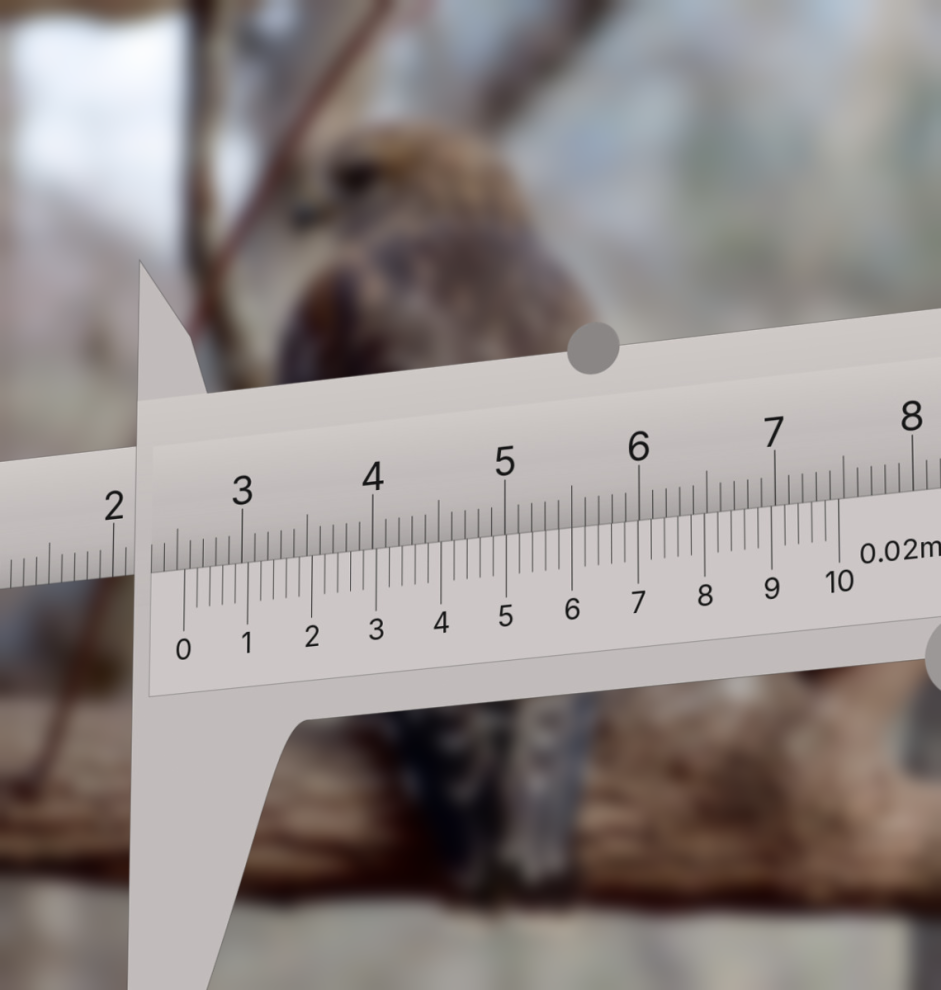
mm 25.6
